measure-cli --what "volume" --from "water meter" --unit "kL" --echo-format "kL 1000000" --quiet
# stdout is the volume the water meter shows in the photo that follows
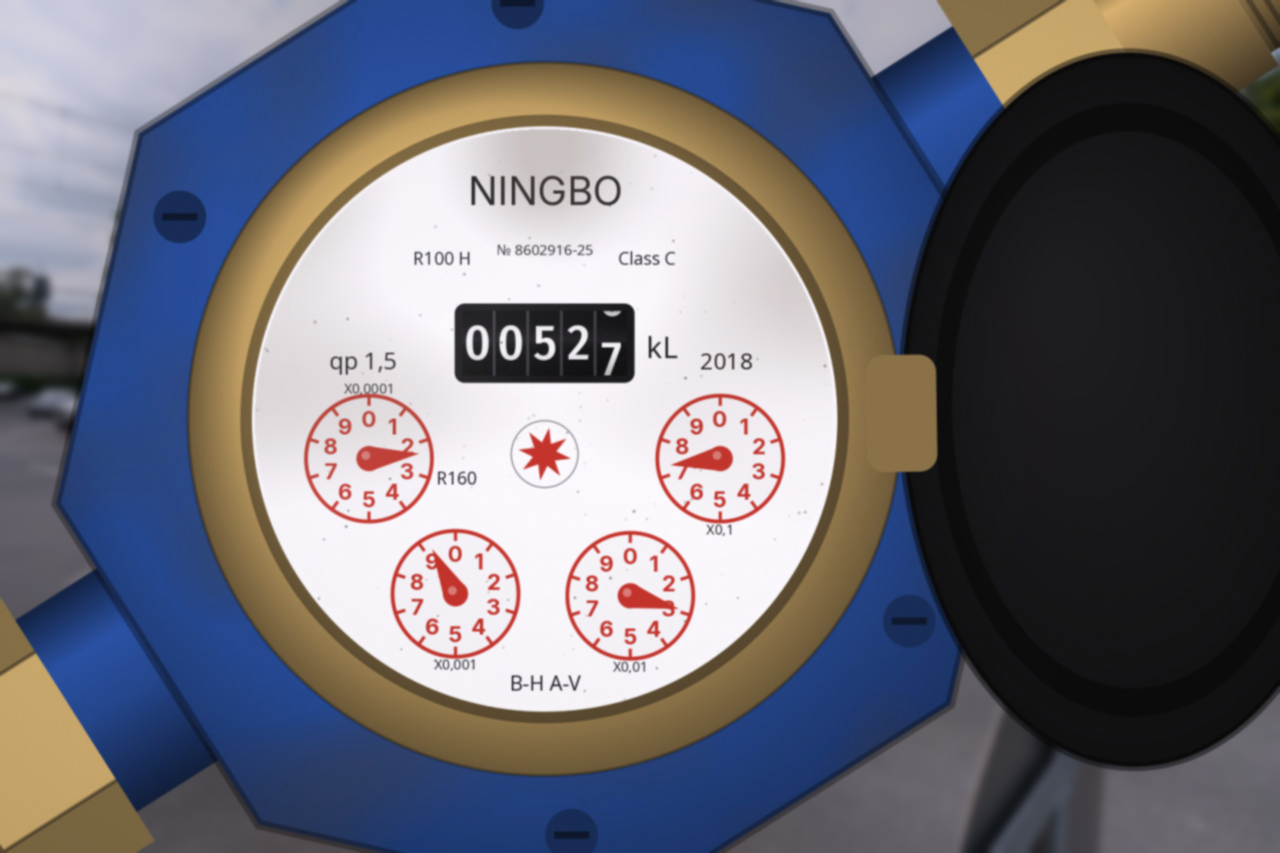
kL 526.7292
